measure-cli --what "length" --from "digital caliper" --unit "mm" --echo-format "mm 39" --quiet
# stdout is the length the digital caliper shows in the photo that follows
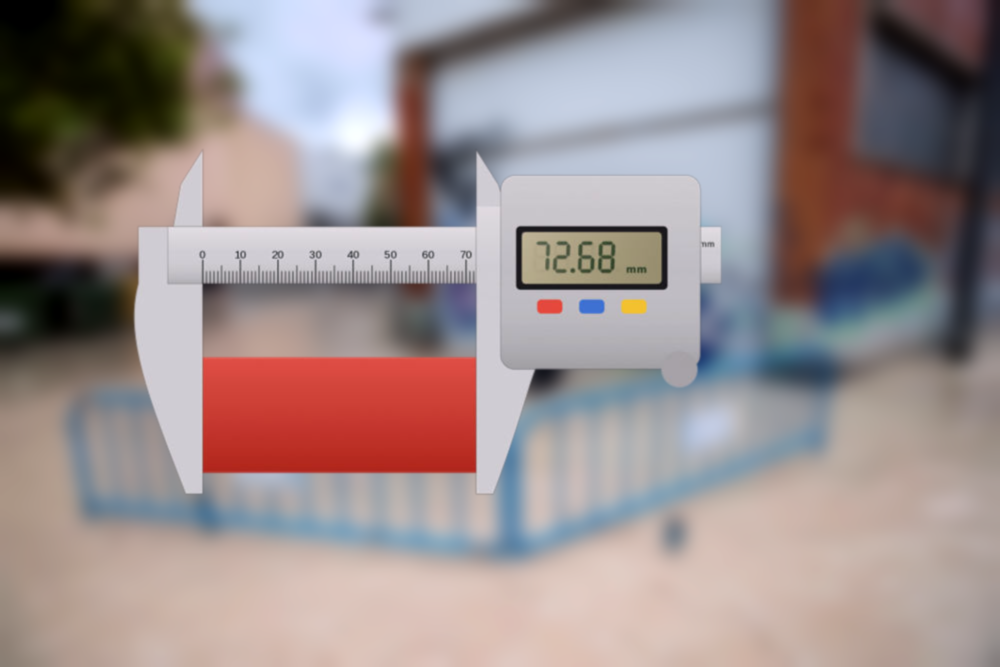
mm 72.68
